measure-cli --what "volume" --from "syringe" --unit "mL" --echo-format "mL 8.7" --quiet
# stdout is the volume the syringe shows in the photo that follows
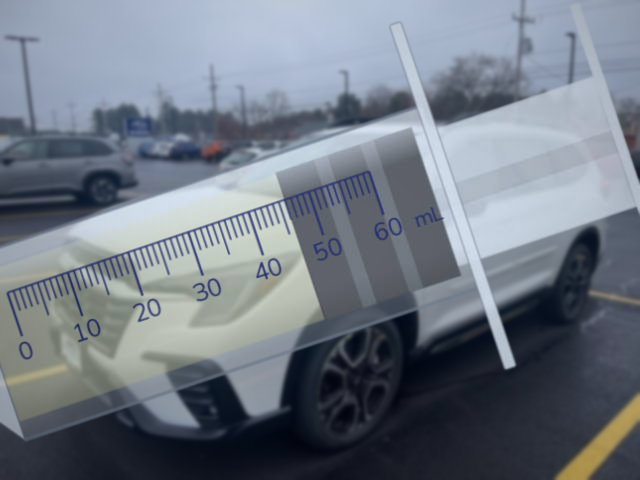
mL 46
